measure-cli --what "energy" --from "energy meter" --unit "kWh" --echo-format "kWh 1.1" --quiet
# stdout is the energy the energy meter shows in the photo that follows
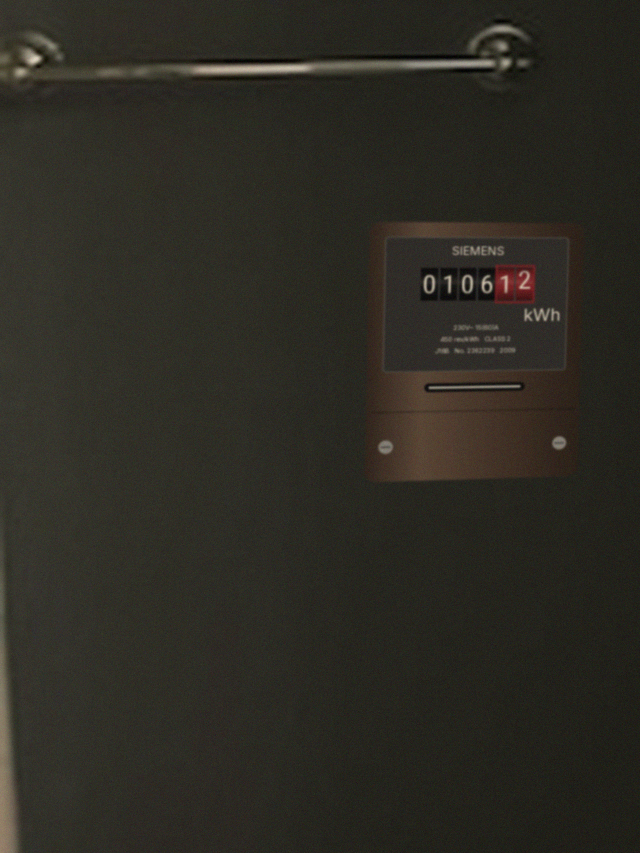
kWh 106.12
